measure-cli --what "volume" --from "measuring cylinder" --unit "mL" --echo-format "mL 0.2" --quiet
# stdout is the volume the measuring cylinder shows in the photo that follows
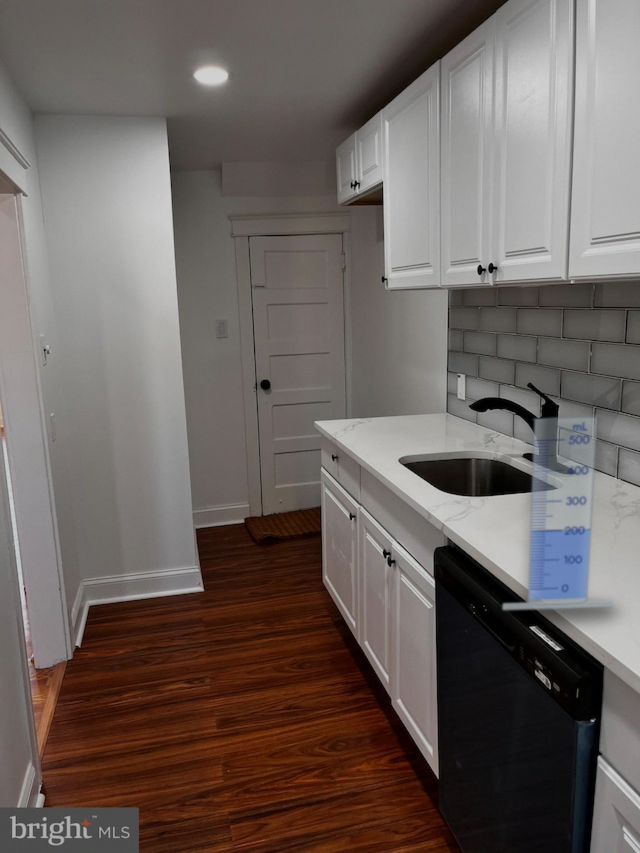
mL 200
